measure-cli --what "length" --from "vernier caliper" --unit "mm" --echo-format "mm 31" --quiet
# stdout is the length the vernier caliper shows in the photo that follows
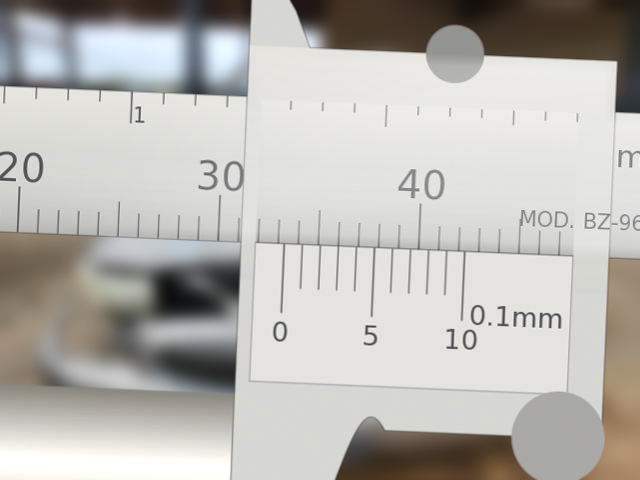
mm 33.3
